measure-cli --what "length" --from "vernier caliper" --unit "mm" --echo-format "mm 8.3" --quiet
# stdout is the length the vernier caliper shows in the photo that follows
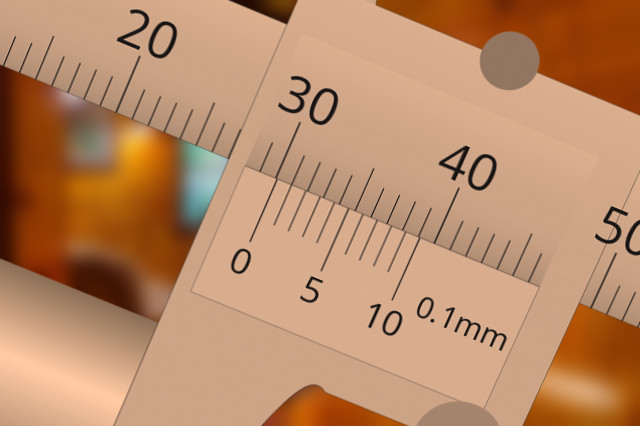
mm 30.1
